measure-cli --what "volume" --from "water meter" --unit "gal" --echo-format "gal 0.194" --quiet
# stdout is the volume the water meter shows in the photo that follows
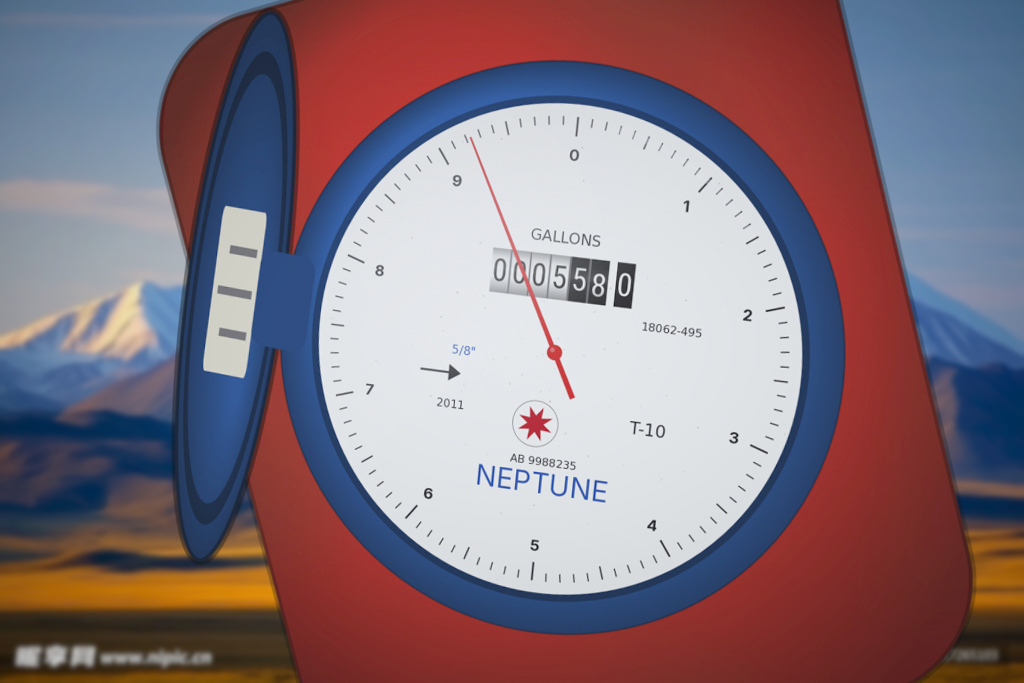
gal 5579.2
